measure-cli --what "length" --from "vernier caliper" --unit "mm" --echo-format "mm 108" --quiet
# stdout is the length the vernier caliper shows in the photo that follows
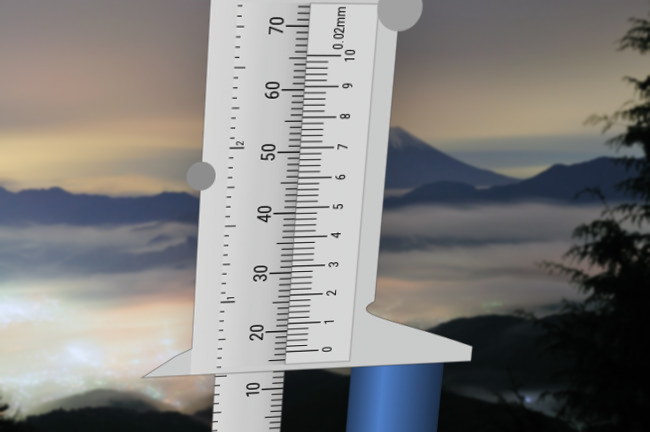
mm 16.4
